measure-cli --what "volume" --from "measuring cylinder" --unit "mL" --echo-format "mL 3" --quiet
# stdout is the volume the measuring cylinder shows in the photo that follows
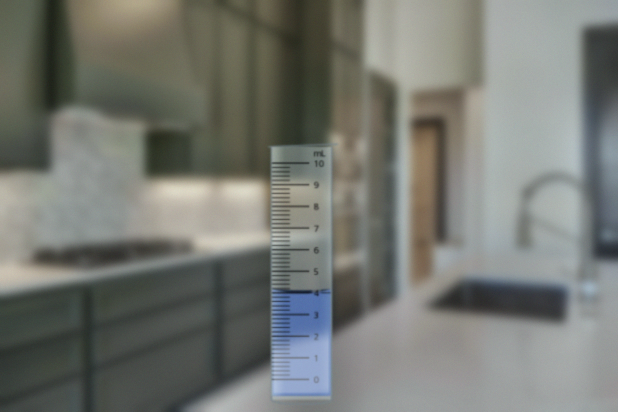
mL 4
